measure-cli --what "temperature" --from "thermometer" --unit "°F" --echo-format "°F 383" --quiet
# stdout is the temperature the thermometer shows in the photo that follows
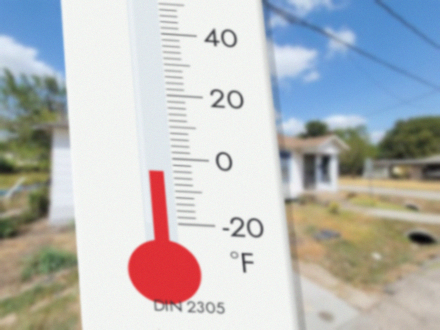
°F -4
